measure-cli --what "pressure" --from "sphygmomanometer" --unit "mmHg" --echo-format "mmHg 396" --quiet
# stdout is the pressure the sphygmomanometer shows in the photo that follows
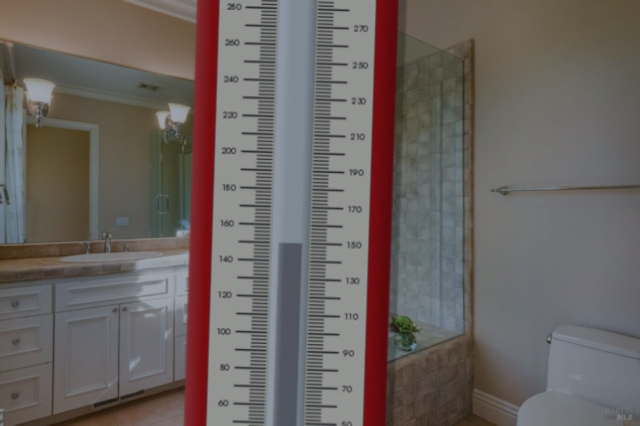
mmHg 150
